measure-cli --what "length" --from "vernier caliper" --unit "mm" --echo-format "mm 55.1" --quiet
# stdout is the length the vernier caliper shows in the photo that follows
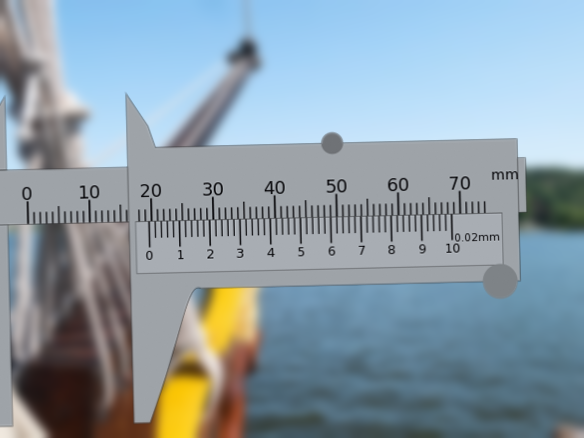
mm 19.6
